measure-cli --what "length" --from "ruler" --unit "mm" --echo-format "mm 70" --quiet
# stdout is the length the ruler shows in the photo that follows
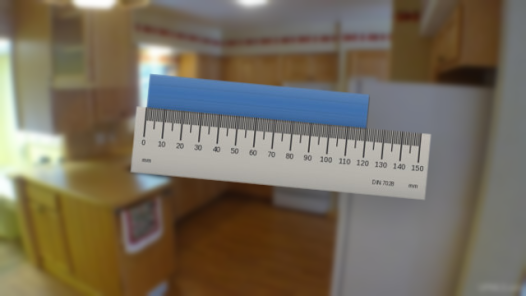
mm 120
